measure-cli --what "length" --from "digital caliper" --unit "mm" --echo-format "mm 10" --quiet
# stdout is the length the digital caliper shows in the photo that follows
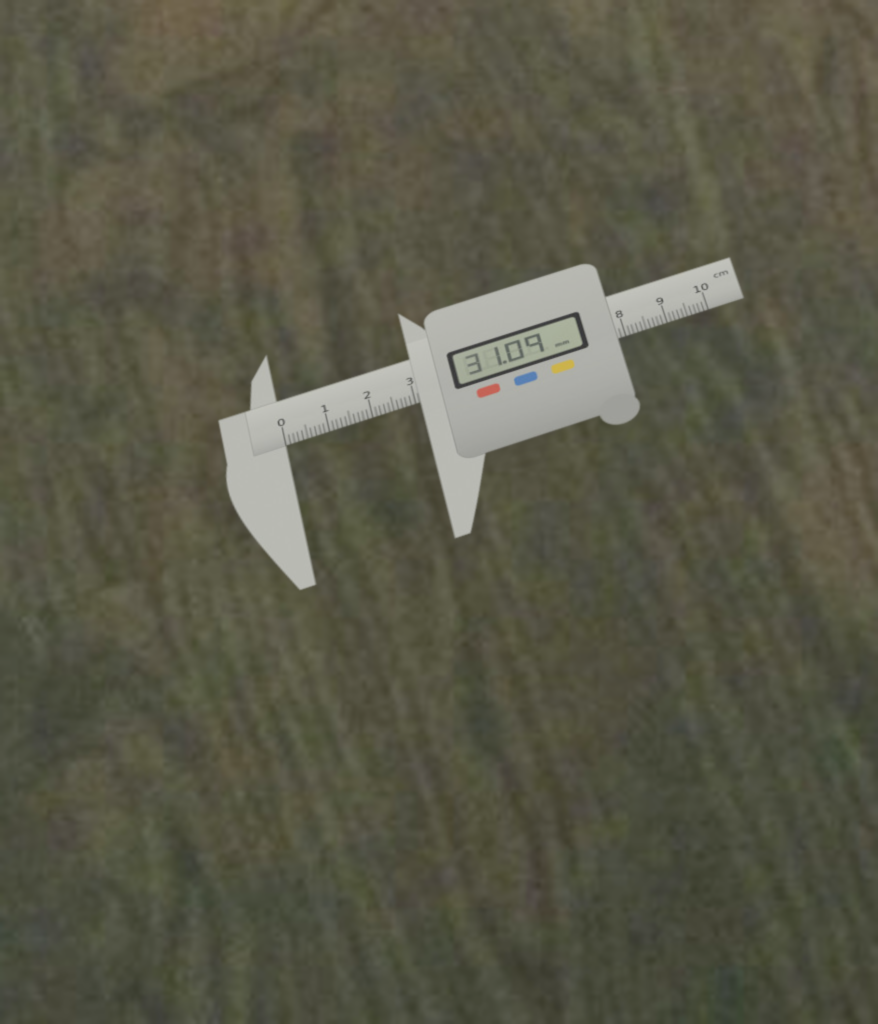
mm 31.09
